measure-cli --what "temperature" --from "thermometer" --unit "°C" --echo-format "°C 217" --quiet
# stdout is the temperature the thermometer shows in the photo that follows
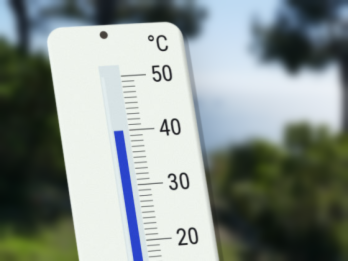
°C 40
